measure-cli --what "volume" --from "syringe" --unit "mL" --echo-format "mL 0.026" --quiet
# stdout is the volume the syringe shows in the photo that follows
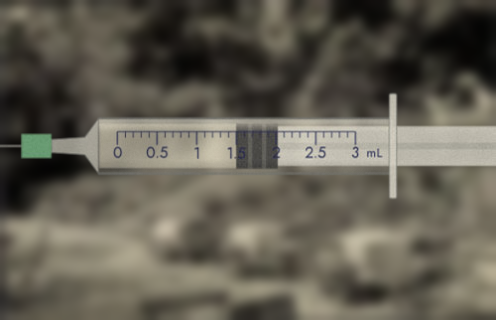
mL 1.5
